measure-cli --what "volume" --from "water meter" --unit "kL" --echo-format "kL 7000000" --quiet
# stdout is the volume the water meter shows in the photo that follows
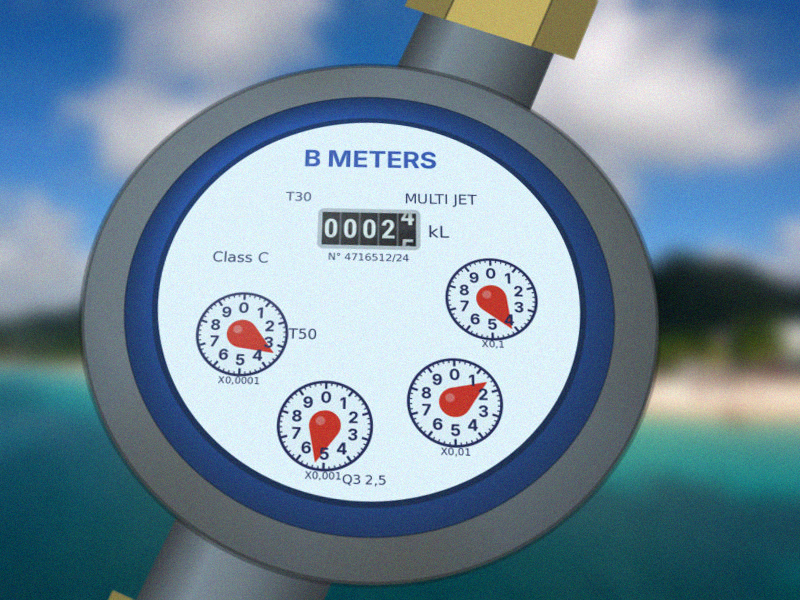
kL 24.4153
